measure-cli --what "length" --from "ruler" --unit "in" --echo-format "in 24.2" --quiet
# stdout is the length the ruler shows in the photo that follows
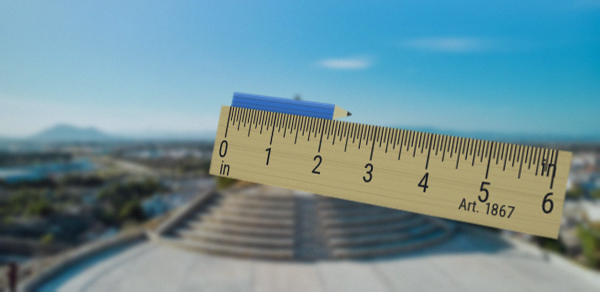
in 2.5
